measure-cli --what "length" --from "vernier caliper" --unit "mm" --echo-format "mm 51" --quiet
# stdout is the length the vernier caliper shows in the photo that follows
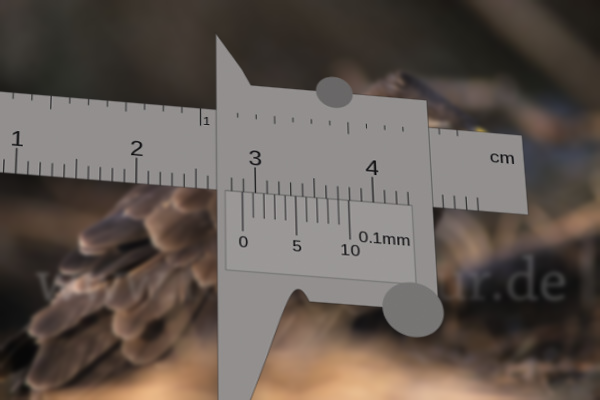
mm 28.9
